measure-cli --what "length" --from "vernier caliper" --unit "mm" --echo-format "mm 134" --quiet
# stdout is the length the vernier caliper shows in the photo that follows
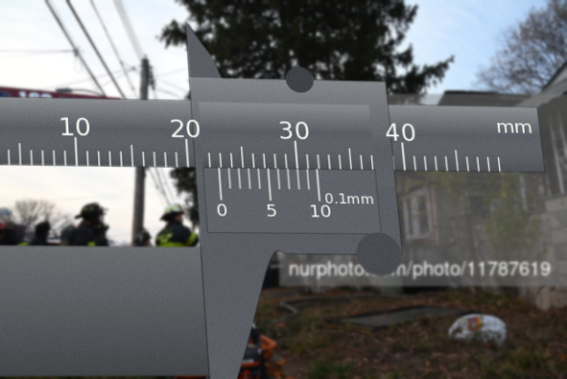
mm 22.8
